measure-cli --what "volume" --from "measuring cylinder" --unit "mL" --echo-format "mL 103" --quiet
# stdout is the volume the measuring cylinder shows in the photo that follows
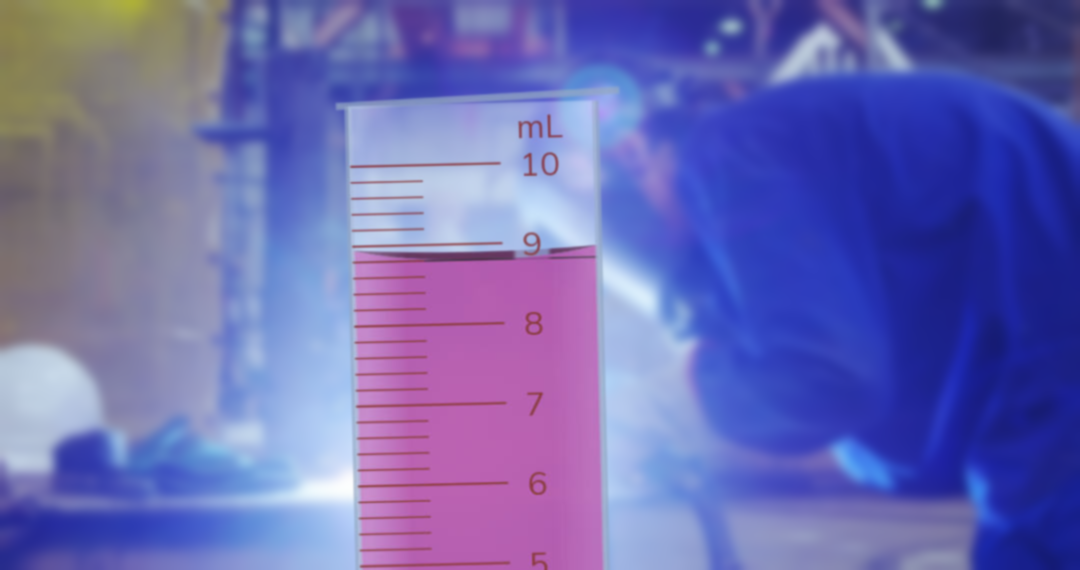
mL 8.8
